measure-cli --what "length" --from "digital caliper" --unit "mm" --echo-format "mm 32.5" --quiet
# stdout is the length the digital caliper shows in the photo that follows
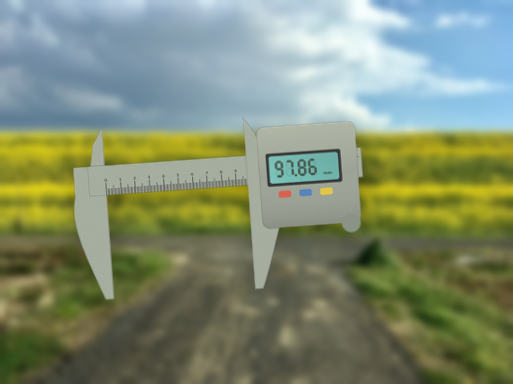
mm 97.86
